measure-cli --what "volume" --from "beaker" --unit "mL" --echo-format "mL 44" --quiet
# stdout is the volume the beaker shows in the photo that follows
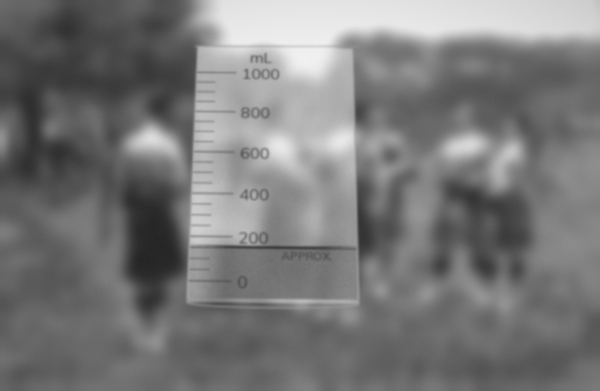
mL 150
